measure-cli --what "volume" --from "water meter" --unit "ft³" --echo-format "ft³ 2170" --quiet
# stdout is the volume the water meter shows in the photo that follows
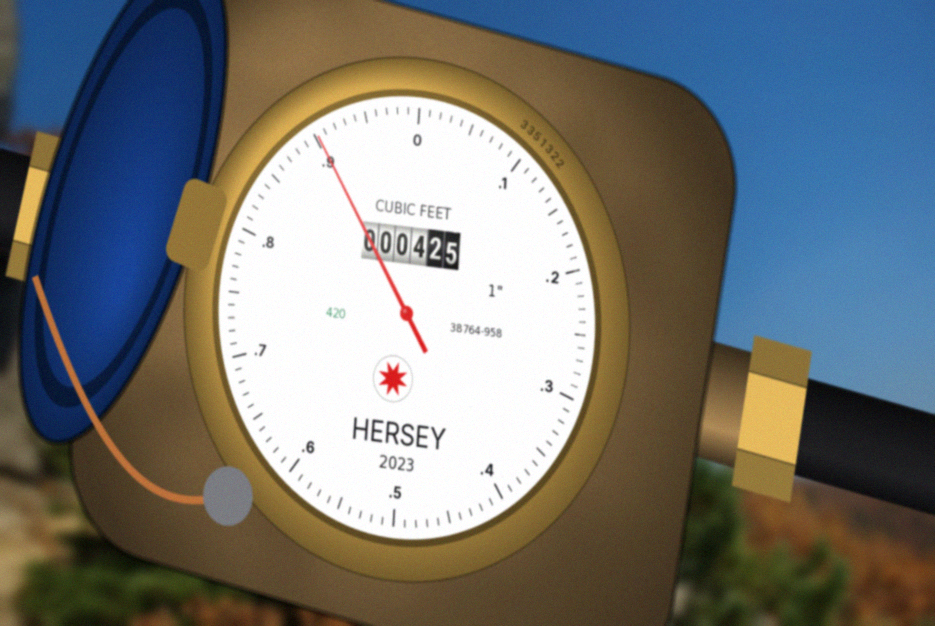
ft³ 424.90
